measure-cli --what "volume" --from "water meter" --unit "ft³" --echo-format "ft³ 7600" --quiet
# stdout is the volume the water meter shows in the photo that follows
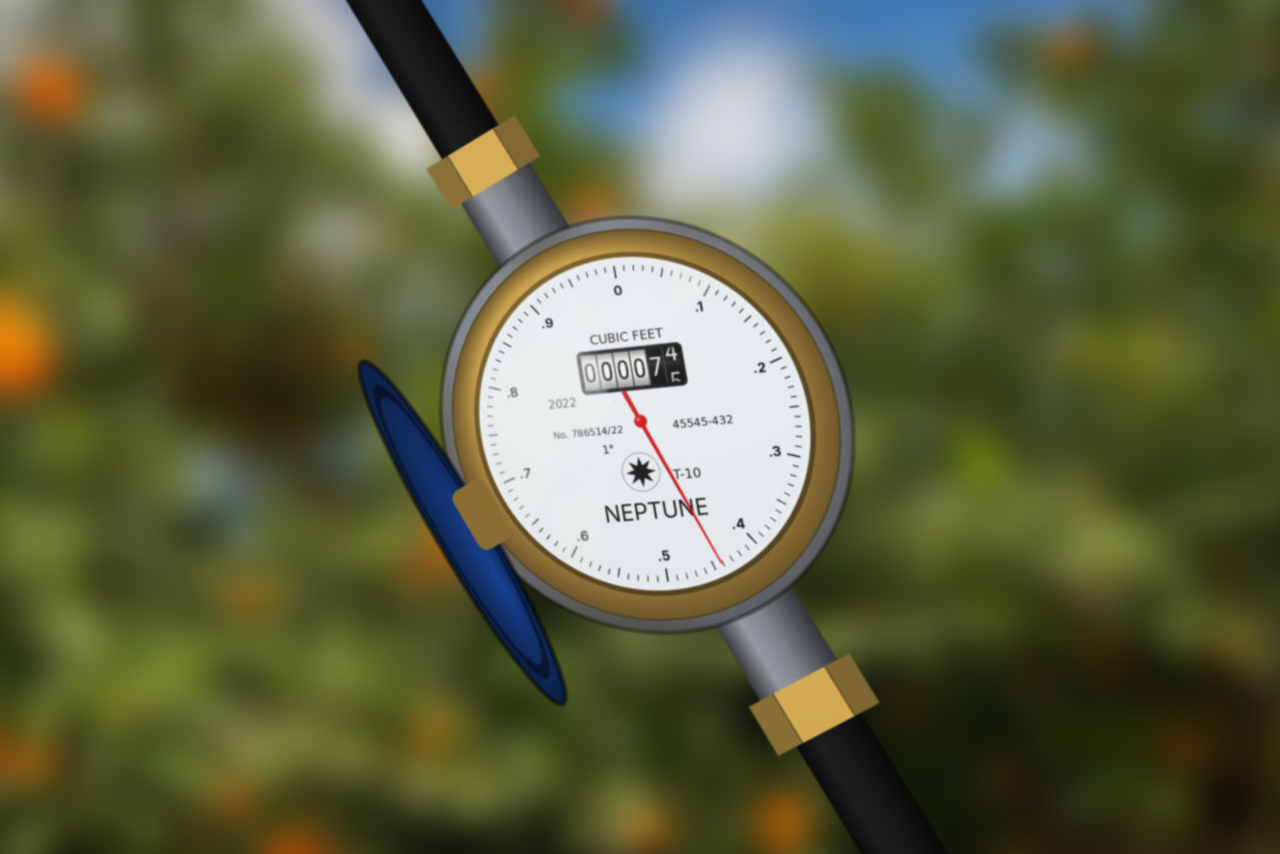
ft³ 74.44
